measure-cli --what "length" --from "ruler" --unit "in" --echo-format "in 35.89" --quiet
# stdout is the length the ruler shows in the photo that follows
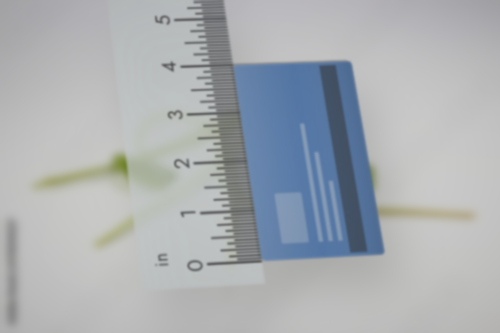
in 4
